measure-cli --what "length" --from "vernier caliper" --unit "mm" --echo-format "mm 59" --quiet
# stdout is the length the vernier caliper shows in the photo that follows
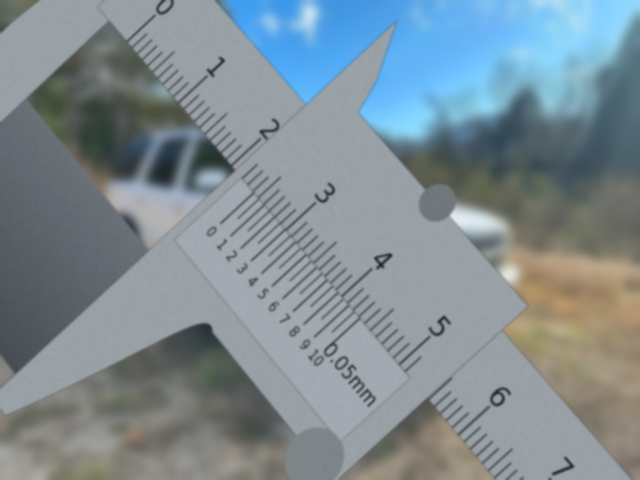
mm 24.2
